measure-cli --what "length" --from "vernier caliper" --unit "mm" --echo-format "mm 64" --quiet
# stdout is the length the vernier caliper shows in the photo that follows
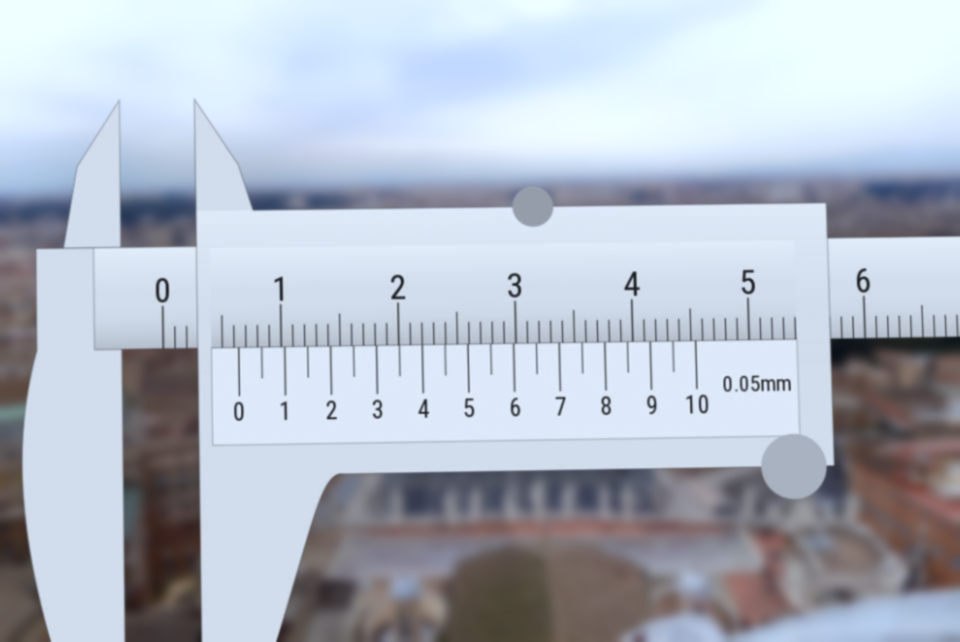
mm 6.4
